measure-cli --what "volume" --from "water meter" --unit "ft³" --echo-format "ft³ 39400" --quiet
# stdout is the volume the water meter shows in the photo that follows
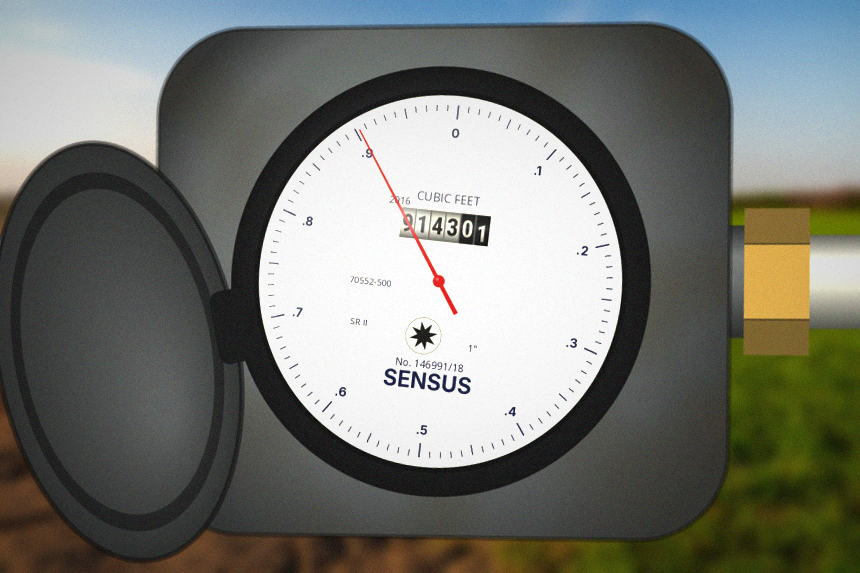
ft³ 914300.90
